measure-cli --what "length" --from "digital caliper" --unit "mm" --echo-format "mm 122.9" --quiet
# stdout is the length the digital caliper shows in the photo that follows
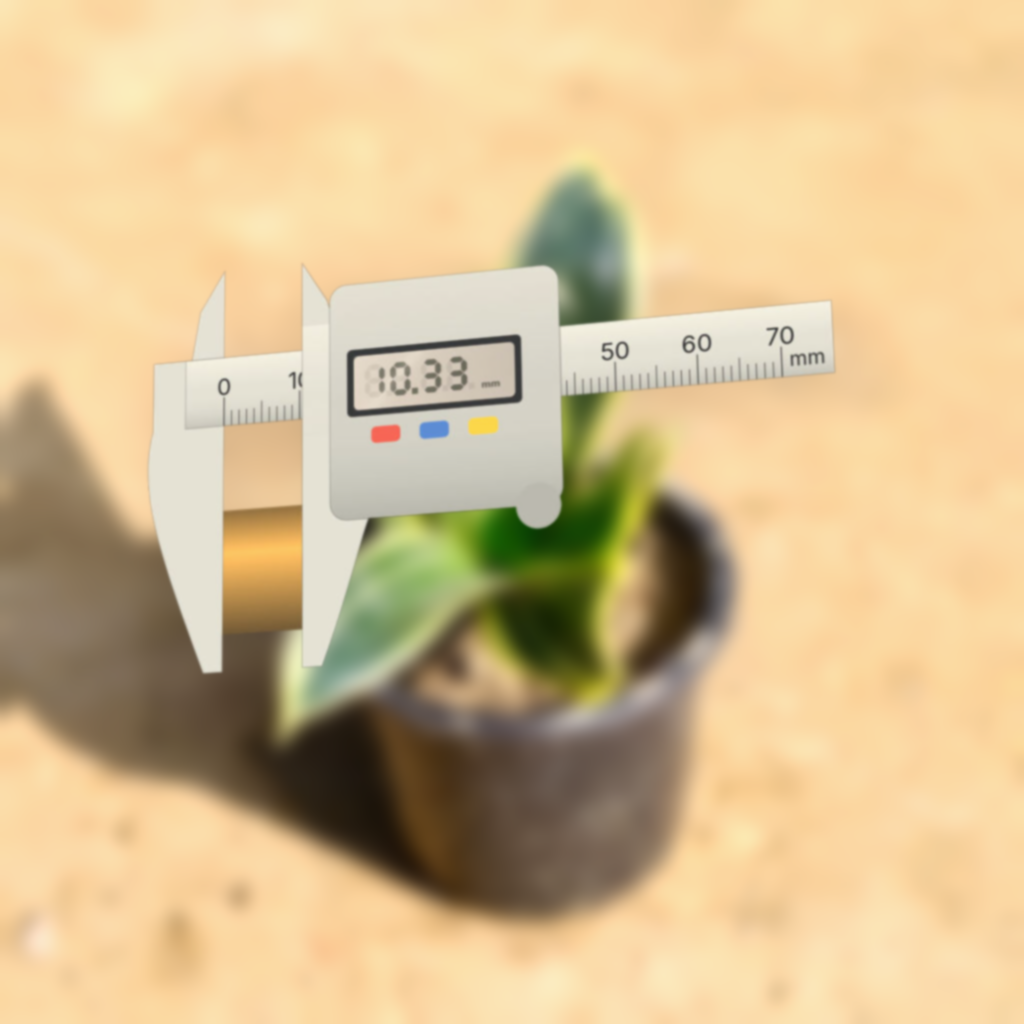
mm 10.33
